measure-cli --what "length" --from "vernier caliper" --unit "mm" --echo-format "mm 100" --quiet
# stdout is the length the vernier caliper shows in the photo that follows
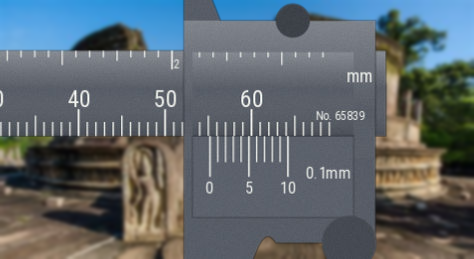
mm 55.2
